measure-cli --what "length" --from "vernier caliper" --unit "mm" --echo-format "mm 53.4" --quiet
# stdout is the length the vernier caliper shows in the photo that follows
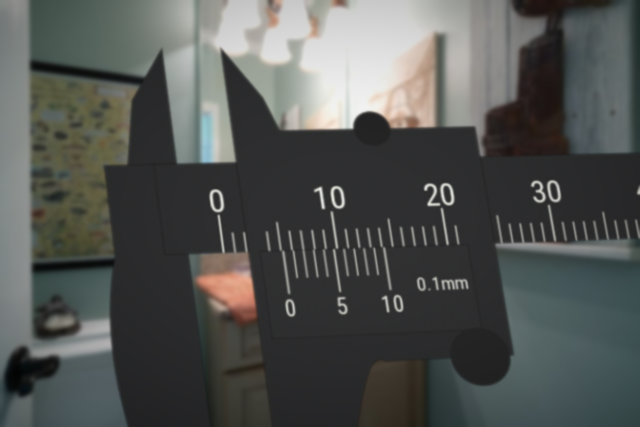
mm 5.2
